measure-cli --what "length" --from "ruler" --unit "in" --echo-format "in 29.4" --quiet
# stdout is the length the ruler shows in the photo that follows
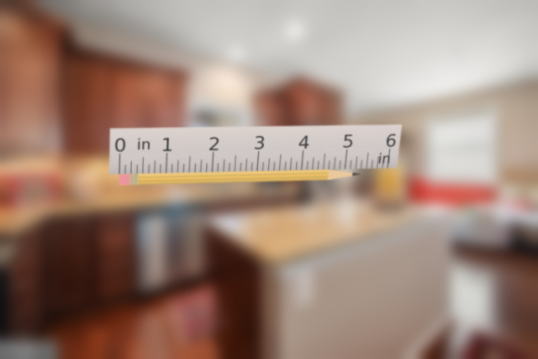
in 5.375
